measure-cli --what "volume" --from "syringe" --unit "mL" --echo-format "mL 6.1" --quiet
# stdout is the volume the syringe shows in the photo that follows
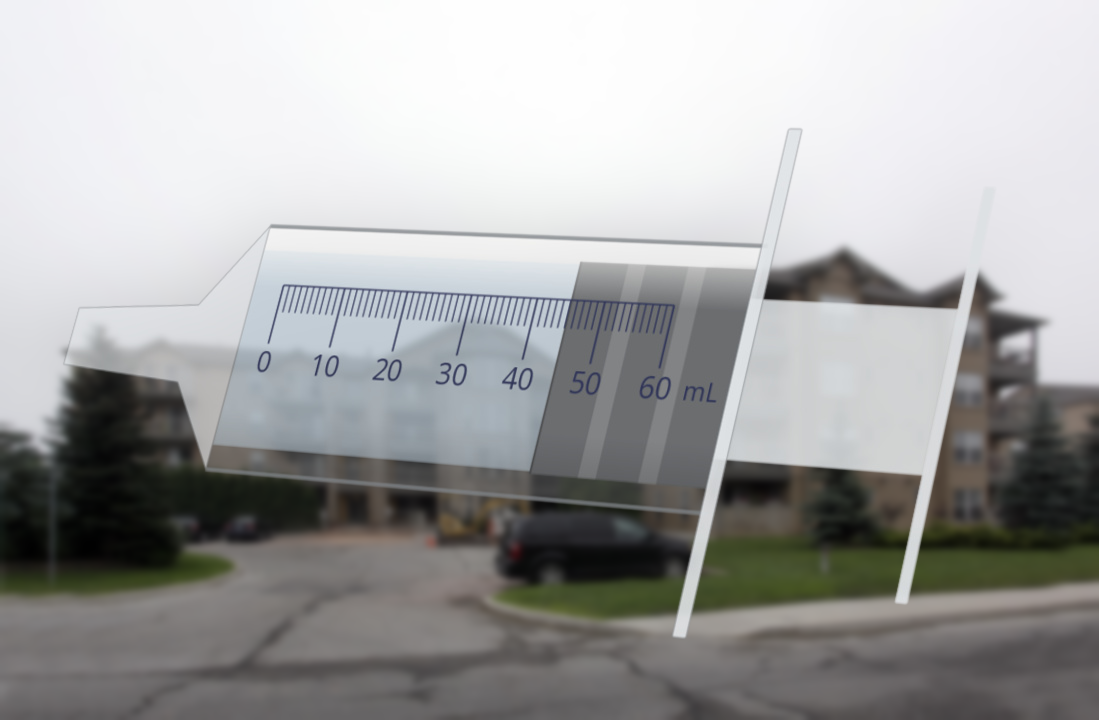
mL 45
